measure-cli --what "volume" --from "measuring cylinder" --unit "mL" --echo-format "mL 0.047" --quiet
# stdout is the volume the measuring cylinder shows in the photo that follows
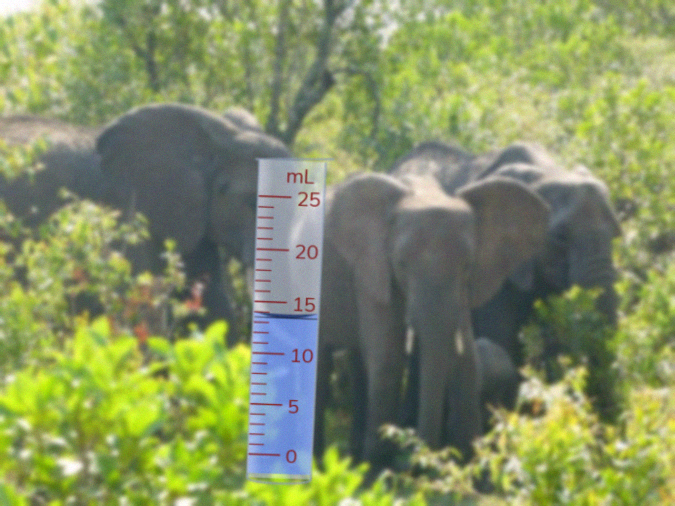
mL 13.5
